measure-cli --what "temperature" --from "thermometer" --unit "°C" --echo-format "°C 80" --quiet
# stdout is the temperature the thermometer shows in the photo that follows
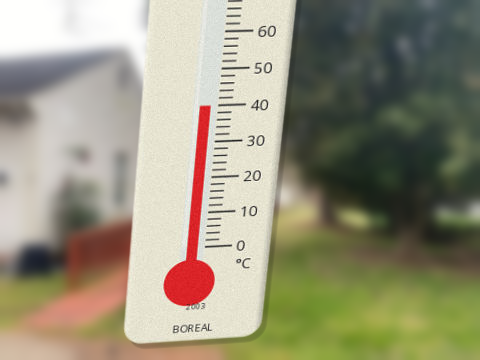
°C 40
